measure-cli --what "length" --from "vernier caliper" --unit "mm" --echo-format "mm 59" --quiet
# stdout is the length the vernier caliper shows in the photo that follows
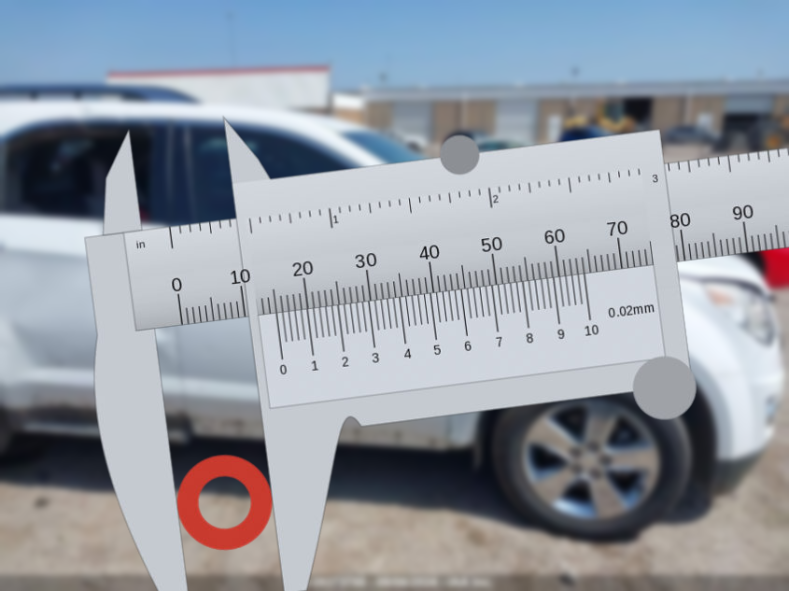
mm 15.0
